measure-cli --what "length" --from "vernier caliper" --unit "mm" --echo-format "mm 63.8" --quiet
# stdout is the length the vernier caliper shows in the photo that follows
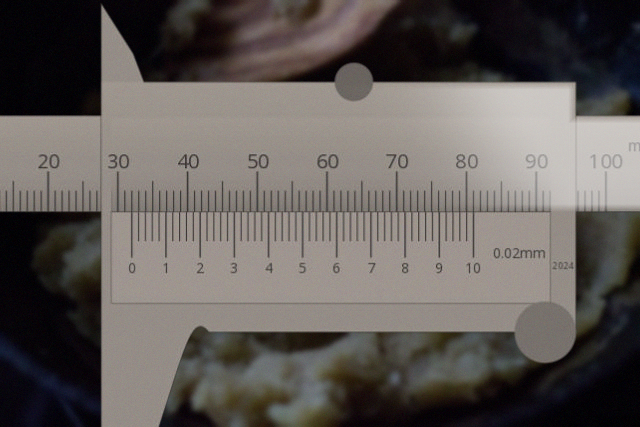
mm 32.0
